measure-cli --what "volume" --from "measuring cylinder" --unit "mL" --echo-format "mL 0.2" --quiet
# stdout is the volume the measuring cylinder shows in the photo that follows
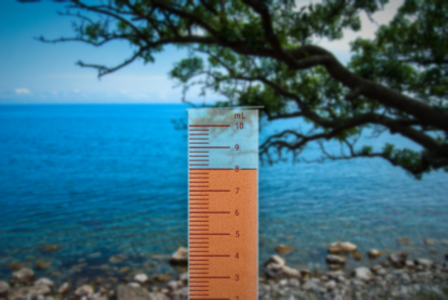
mL 8
